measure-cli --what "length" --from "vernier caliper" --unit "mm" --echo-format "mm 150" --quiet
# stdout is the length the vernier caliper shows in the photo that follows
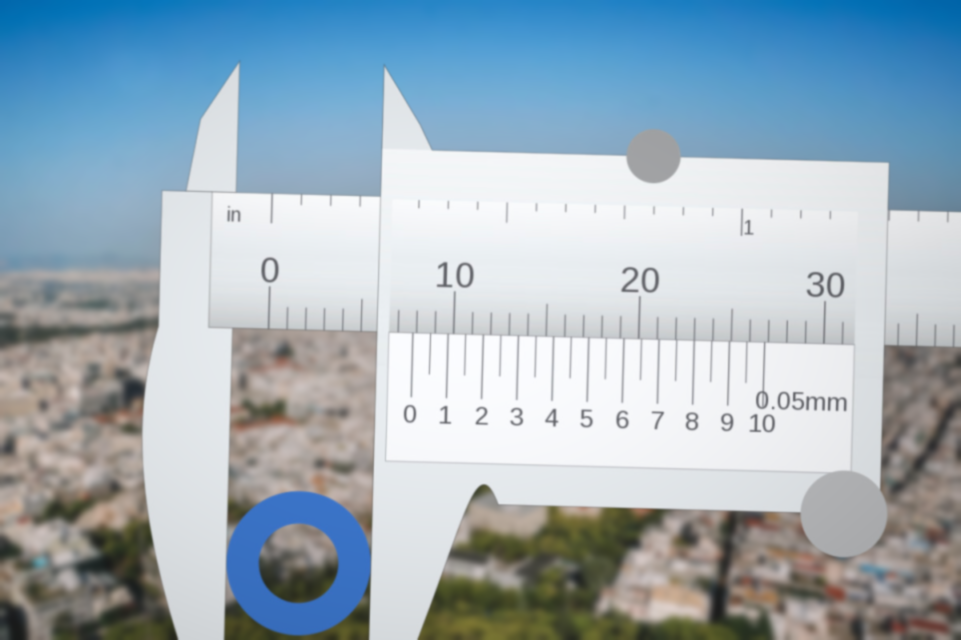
mm 7.8
